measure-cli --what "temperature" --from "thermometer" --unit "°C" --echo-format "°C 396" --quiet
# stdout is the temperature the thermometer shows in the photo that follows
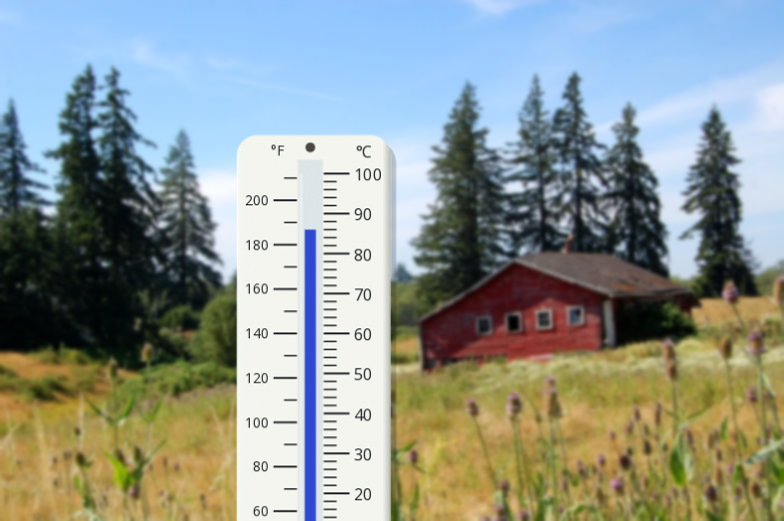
°C 86
